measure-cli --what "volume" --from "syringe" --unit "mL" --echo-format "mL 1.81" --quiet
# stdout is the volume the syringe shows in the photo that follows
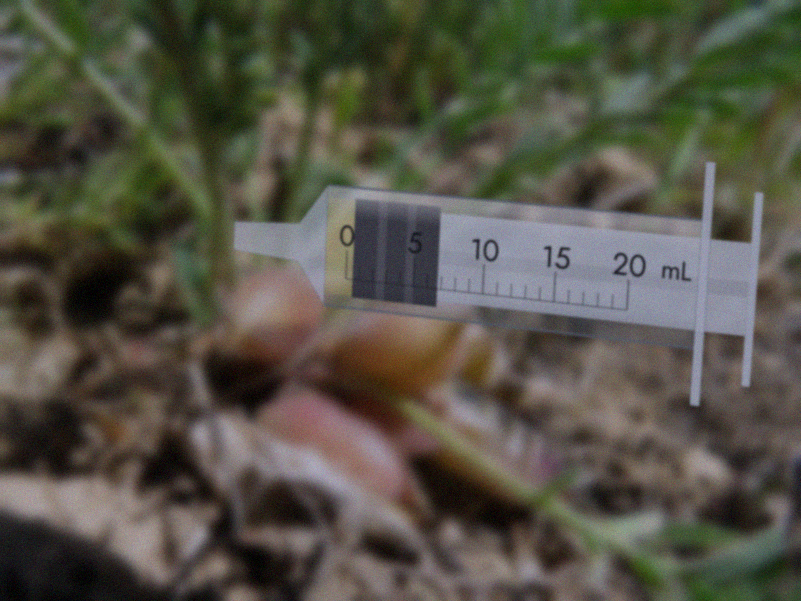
mL 0.5
